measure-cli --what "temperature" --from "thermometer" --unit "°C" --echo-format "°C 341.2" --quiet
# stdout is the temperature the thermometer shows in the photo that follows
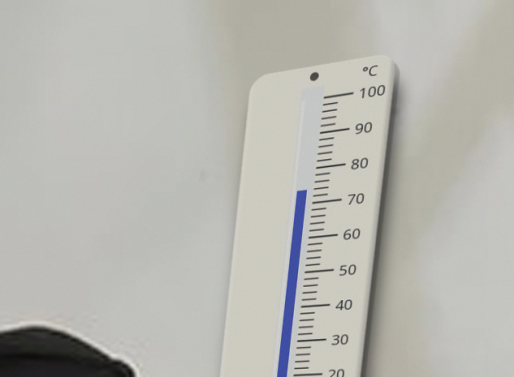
°C 74
